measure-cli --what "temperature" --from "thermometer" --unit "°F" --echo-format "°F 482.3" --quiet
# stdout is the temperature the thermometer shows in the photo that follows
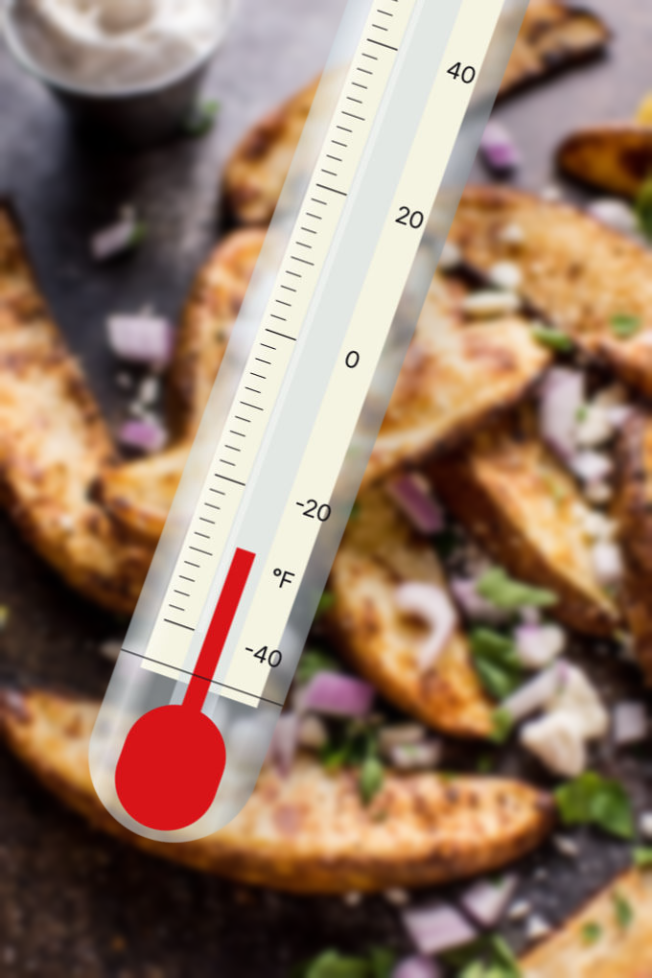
°F -28
